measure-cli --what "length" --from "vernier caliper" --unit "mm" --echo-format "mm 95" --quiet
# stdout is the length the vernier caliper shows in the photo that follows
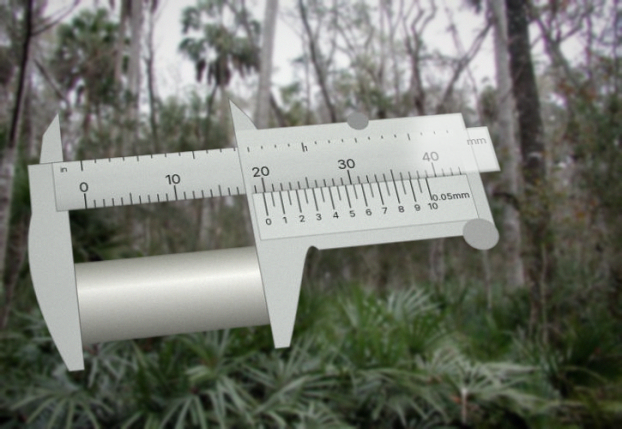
mm 19.8
